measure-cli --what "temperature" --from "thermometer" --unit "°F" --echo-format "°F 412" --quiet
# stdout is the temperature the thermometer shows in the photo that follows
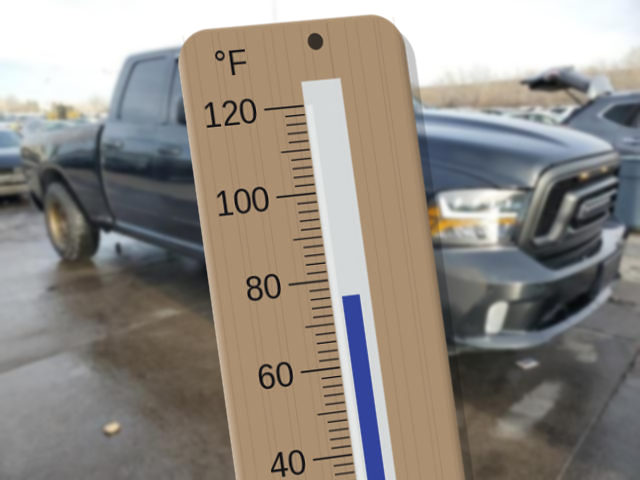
°F 76
